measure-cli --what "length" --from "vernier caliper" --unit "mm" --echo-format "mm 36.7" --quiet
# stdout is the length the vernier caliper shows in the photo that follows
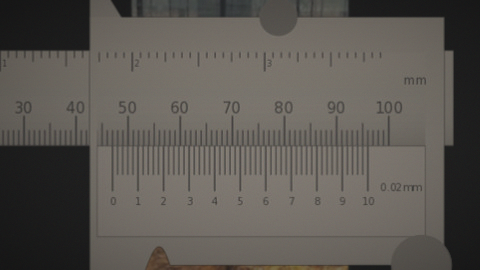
mm 47.0
